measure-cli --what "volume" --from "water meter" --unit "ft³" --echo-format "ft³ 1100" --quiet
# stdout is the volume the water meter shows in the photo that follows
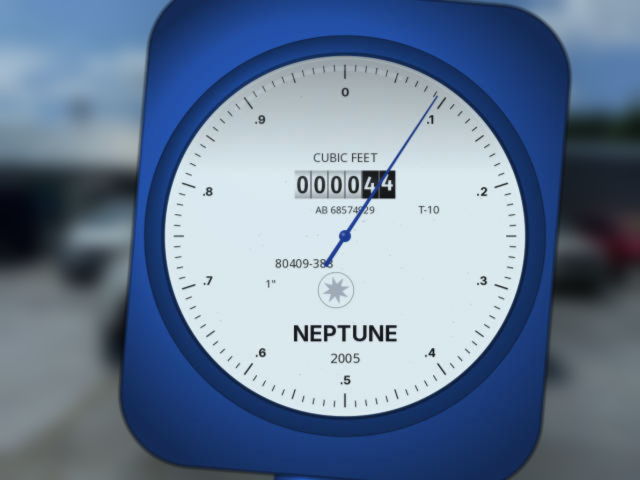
ft³ 44.09
